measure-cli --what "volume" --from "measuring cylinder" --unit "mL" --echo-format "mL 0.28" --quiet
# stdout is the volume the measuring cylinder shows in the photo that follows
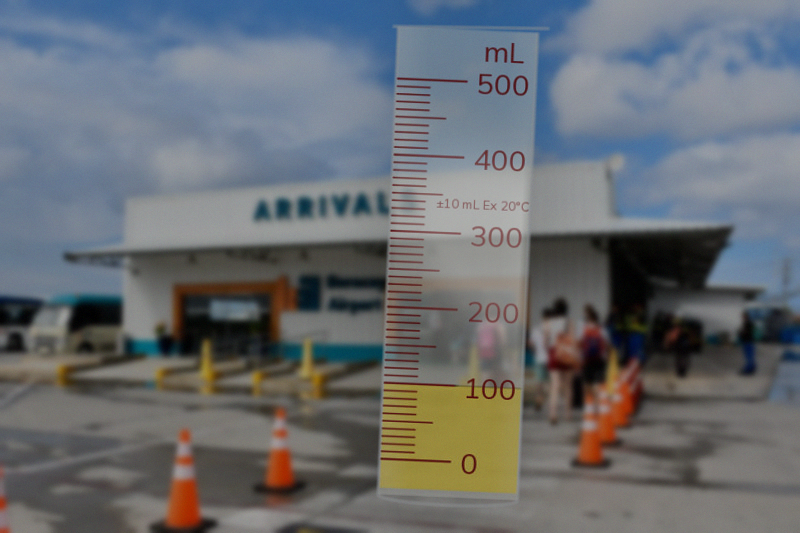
mL 100
